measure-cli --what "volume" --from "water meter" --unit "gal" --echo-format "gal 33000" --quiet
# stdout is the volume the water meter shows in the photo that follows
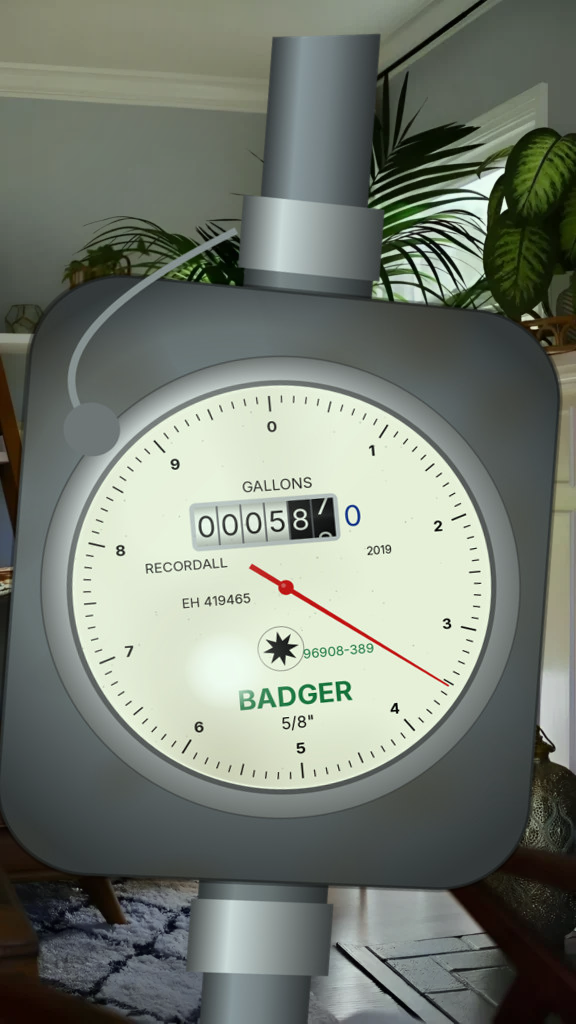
gal 5873.5
